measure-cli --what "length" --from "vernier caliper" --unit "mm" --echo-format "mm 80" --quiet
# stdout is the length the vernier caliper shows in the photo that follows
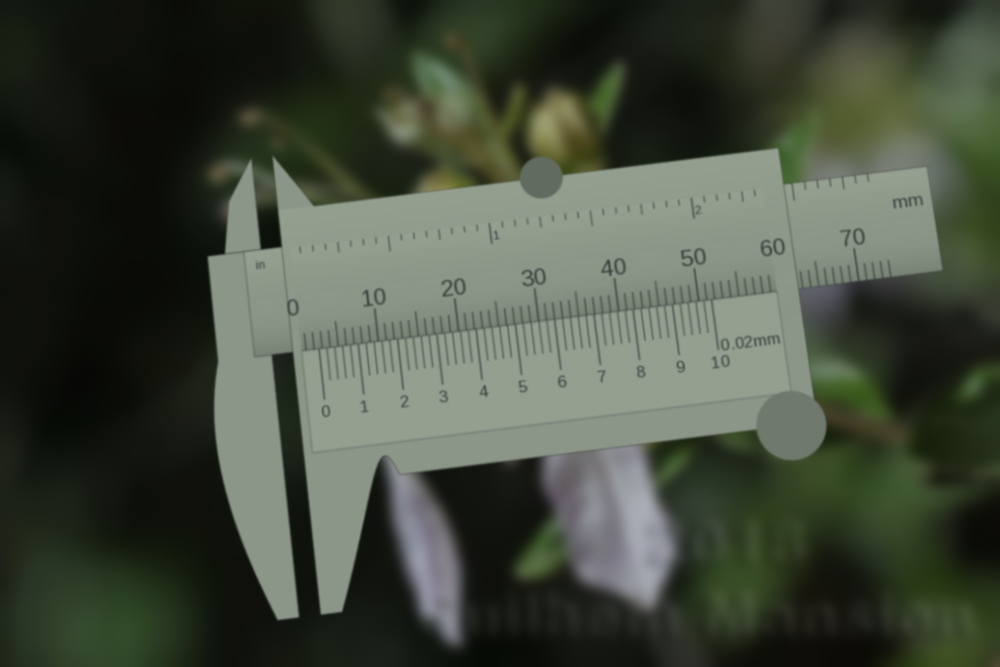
mm 2.6
